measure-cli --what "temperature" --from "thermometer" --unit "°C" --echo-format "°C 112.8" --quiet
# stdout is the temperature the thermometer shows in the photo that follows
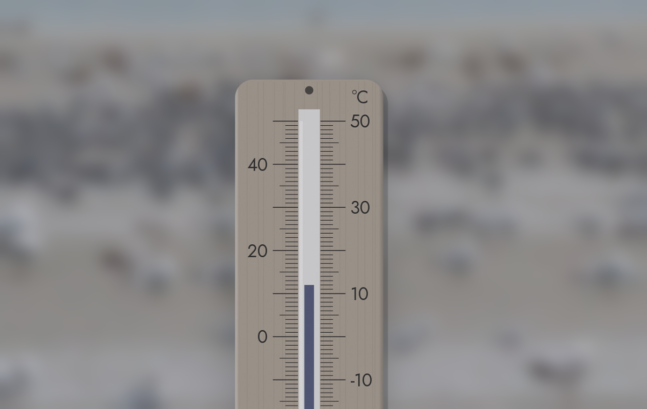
°C 12
